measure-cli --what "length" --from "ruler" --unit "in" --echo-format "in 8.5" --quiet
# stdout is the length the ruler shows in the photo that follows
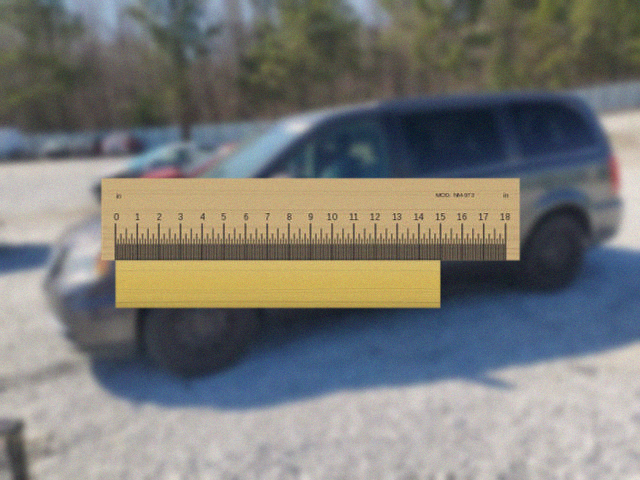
in 15
